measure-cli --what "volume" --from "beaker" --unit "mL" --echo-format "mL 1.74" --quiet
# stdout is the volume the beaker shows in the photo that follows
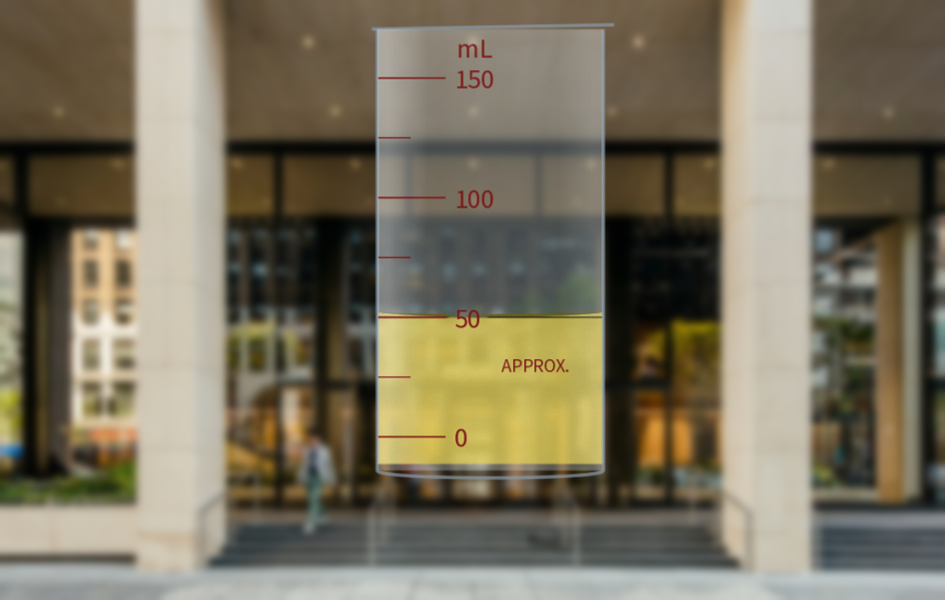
mL 50
